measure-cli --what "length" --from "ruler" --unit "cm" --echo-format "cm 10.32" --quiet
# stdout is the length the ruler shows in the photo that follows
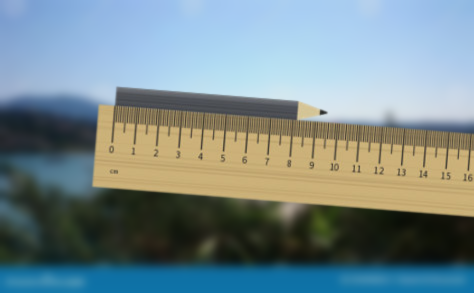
cm 9.5
